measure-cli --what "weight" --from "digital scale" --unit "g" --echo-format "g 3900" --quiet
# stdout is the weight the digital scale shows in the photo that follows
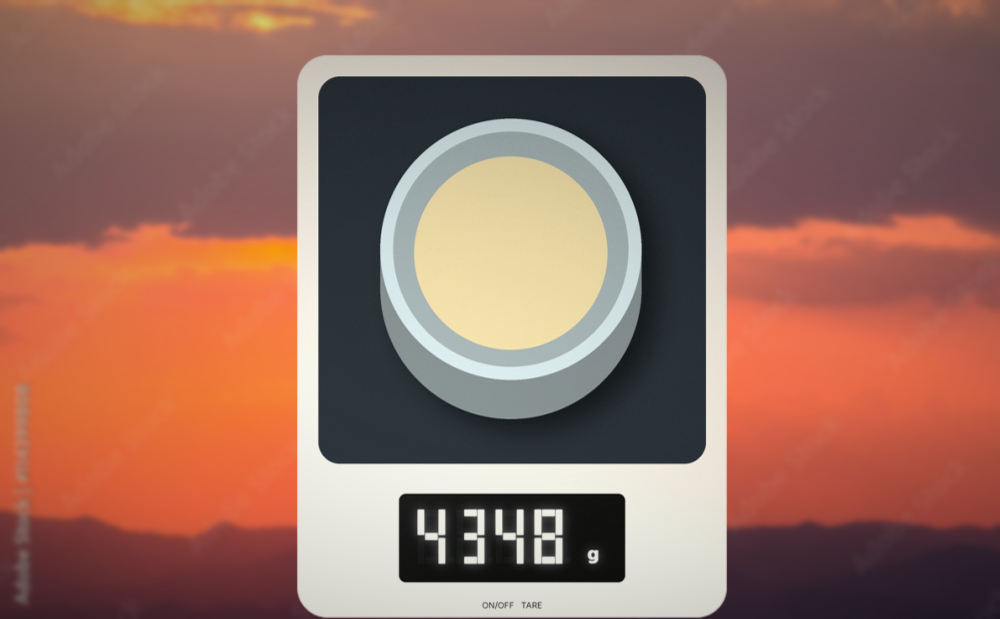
g 4348
